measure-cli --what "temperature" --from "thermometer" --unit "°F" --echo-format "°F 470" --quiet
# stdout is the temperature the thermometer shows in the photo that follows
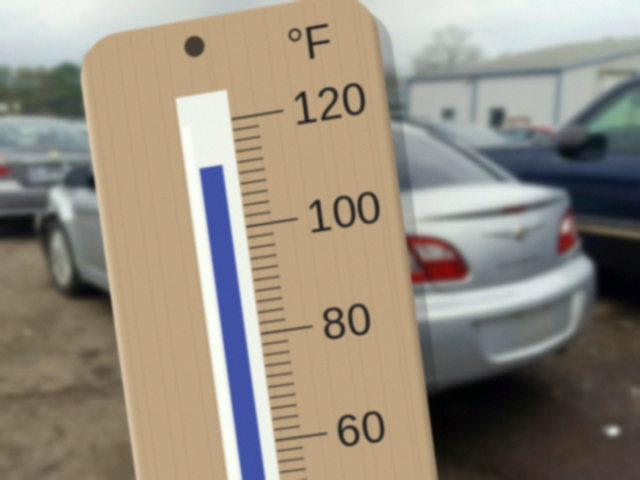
°F 112
